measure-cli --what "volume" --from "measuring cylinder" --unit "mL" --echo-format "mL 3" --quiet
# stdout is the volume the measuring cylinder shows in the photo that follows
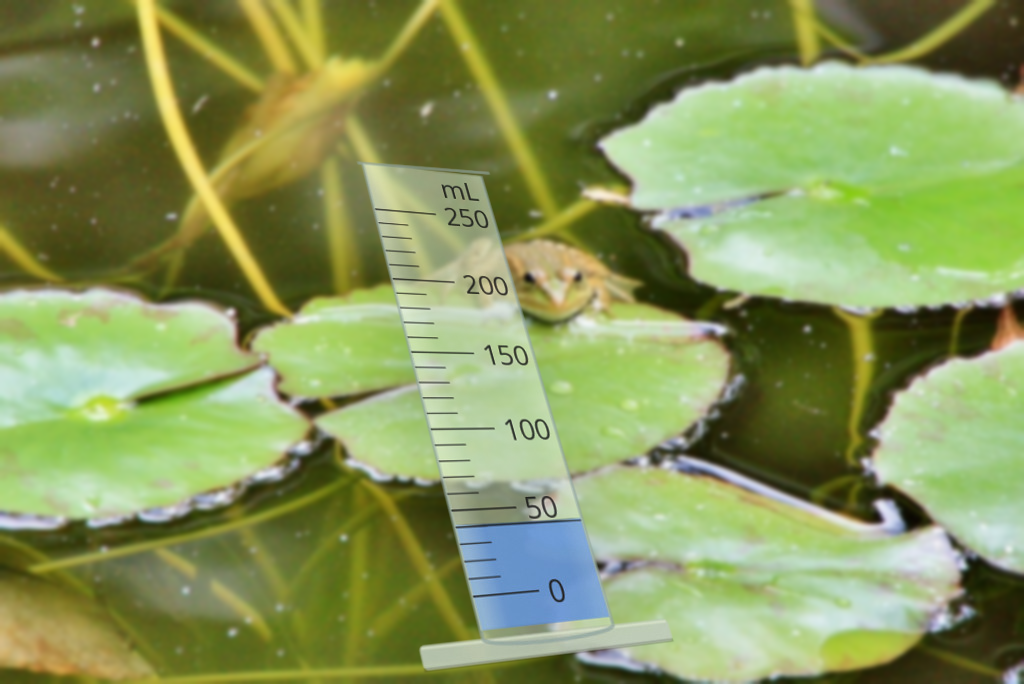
mL 40
